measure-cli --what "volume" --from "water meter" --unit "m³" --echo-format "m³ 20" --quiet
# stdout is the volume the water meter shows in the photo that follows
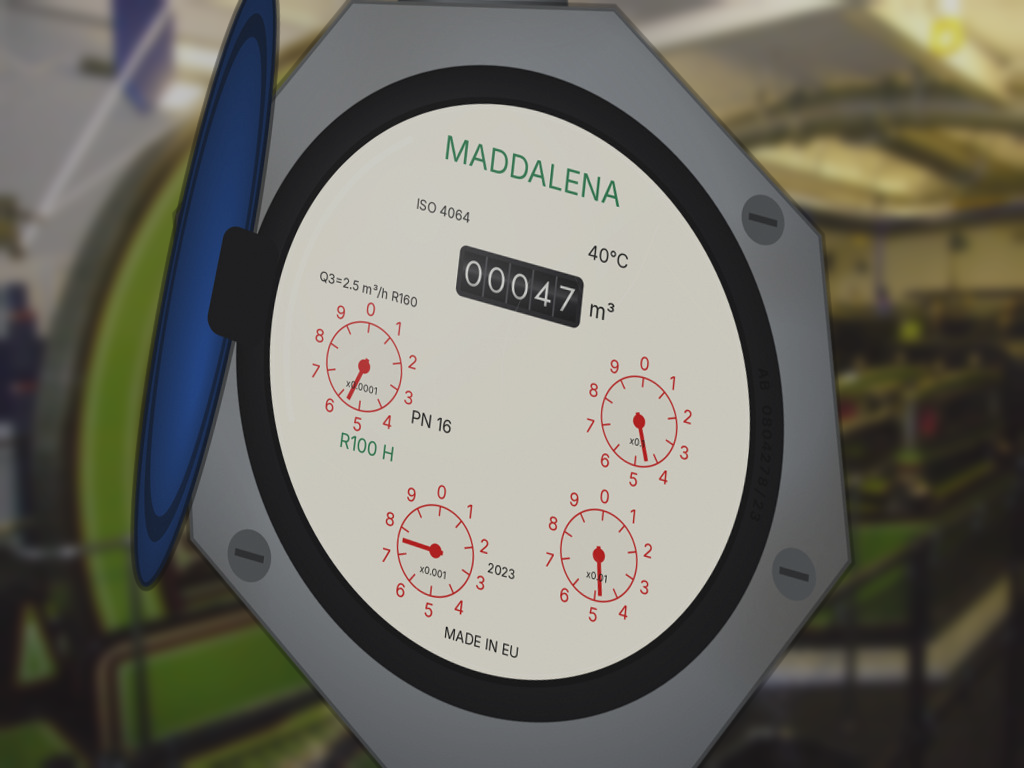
m³ 47.4475
